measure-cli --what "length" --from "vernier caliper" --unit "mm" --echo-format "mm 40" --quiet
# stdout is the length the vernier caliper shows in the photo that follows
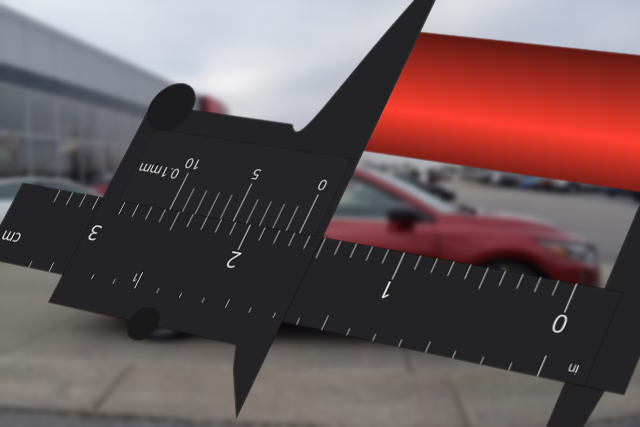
mm 16.7
